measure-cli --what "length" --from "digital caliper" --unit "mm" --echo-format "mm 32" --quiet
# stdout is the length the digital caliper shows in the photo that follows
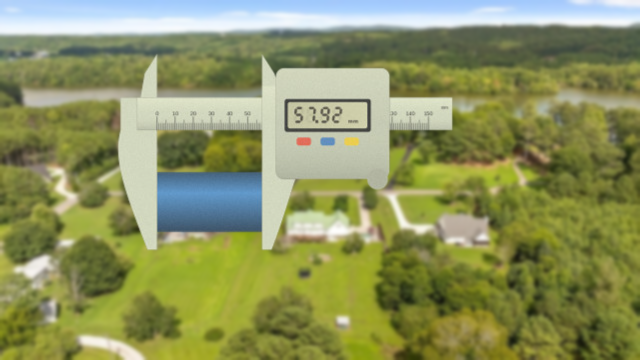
mm 57.92
